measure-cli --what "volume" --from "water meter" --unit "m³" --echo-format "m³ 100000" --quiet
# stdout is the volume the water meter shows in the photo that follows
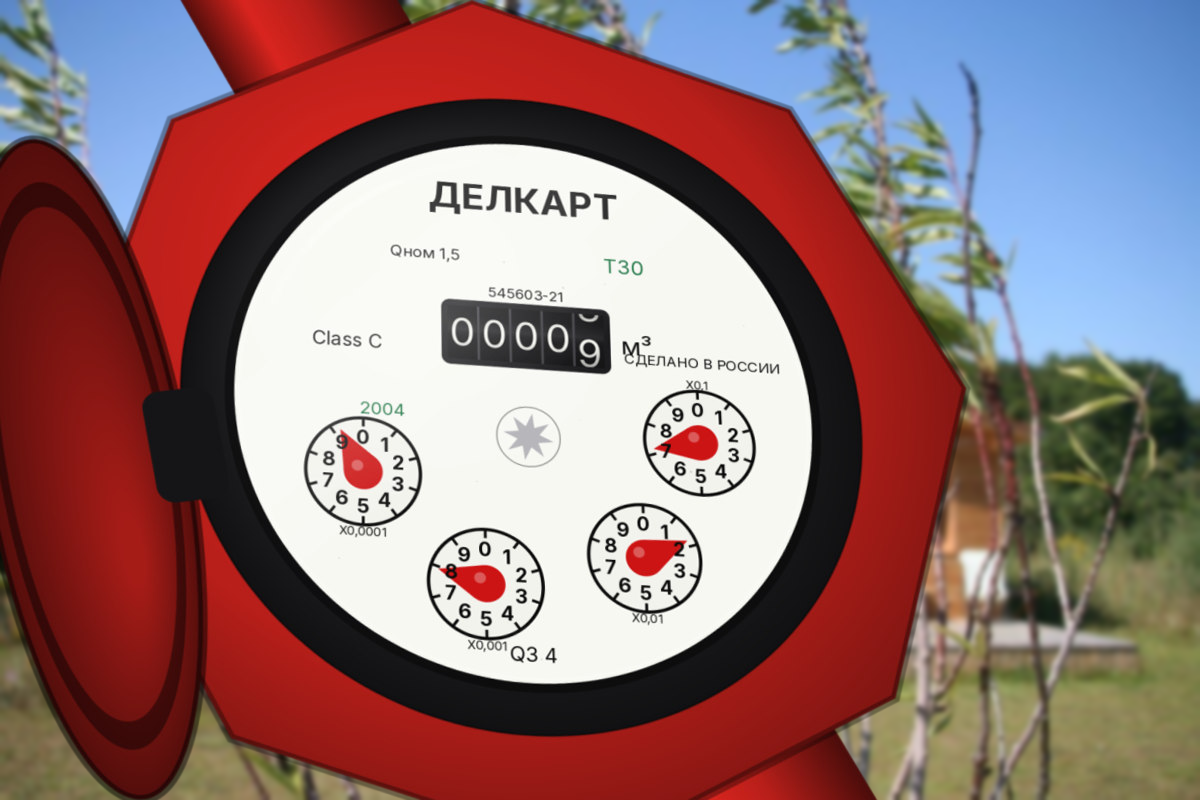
m³ 8.7179
